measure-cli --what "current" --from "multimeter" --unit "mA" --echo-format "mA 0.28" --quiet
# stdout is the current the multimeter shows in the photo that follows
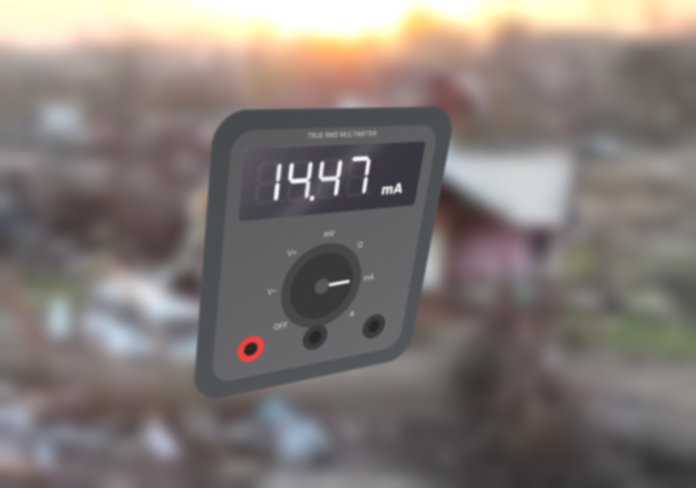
mA 14.47
